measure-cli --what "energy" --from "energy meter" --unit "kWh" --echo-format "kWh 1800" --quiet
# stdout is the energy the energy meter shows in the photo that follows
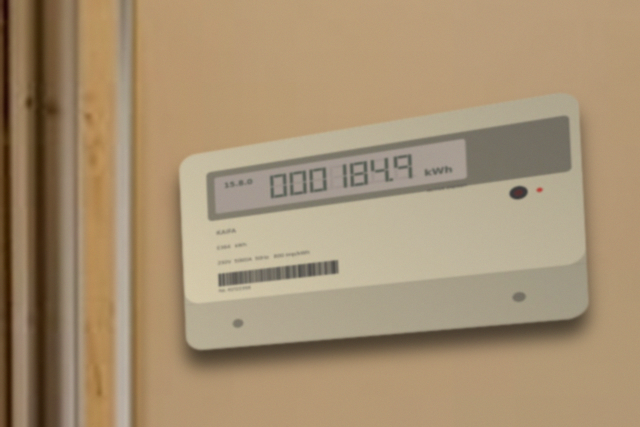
kWh 184.9
